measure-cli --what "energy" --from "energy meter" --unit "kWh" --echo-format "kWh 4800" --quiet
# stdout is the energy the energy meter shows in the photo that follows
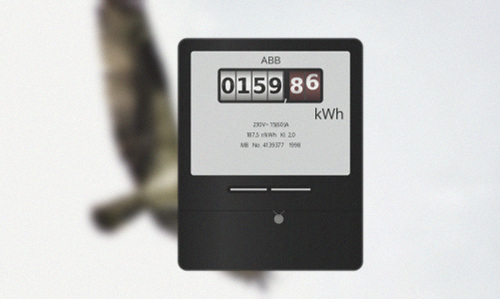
kWh 159.86
